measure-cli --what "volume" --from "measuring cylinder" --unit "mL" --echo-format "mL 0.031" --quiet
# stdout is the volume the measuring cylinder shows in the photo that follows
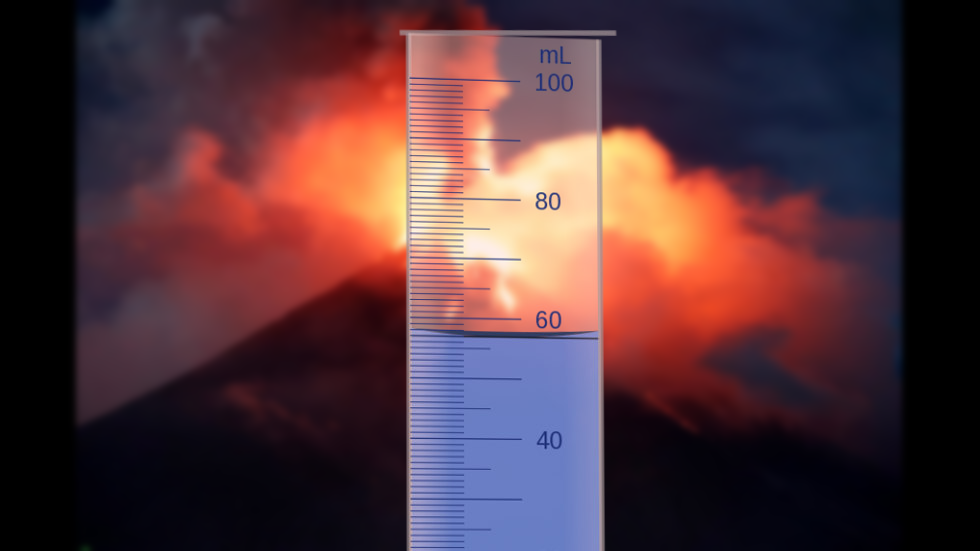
mL 57
